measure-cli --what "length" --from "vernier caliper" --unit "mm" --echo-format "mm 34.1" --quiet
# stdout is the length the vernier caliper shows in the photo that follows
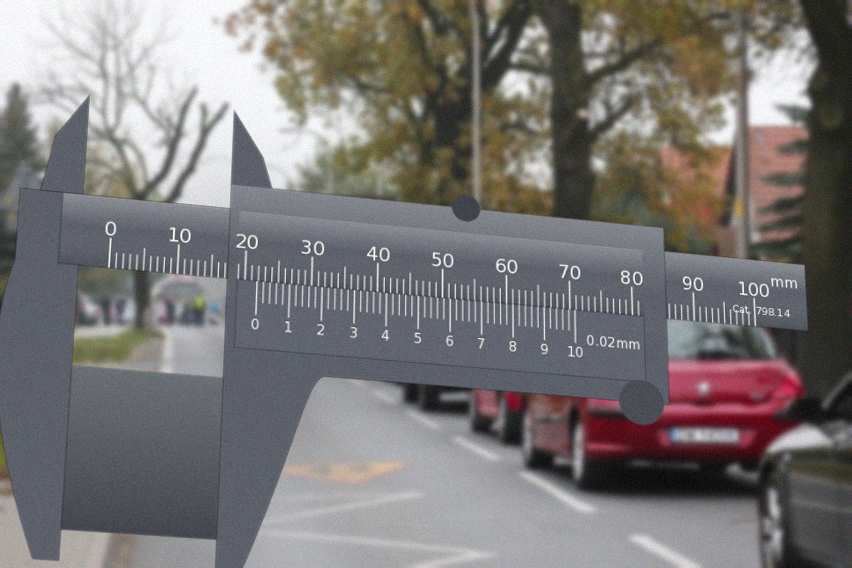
mm 21.8
